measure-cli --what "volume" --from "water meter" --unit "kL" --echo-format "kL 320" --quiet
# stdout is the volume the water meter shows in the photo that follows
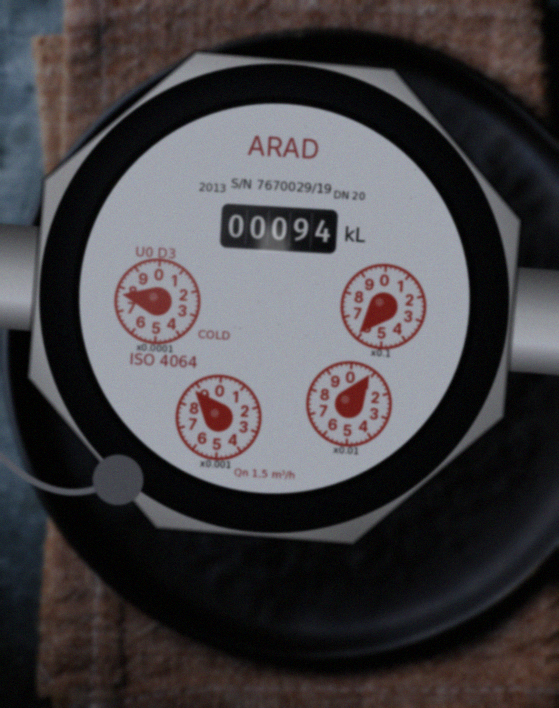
kL 94.6087
